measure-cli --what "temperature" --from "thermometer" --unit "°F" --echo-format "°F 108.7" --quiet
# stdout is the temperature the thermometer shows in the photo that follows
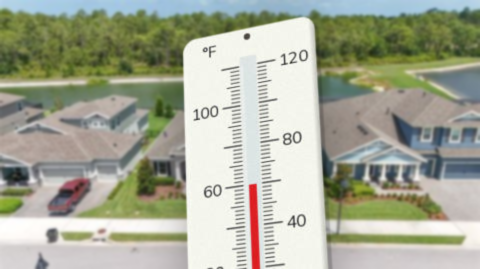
°F 60
